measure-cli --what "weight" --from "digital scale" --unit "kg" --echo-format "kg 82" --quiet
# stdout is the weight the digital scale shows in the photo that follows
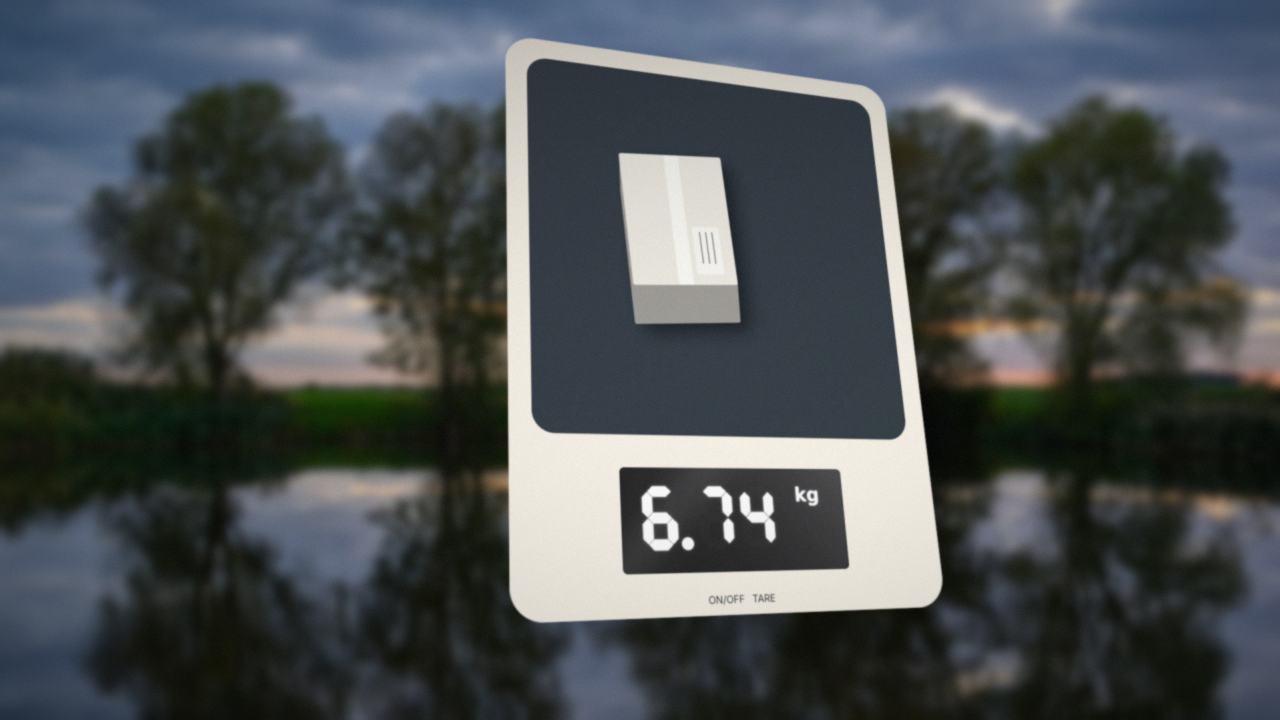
kg 6.74
